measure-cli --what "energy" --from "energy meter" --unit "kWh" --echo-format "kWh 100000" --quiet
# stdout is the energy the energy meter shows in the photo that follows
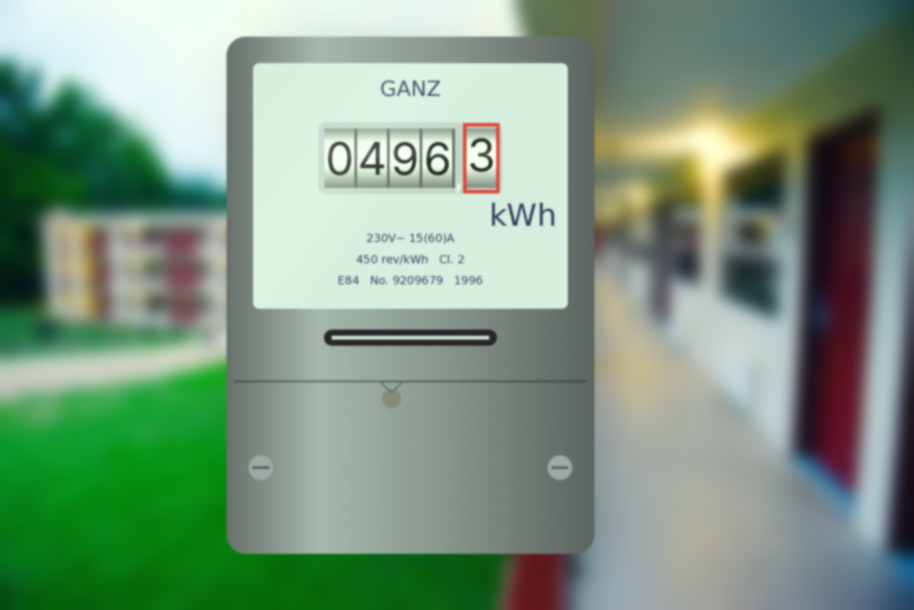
kWh 496.3
